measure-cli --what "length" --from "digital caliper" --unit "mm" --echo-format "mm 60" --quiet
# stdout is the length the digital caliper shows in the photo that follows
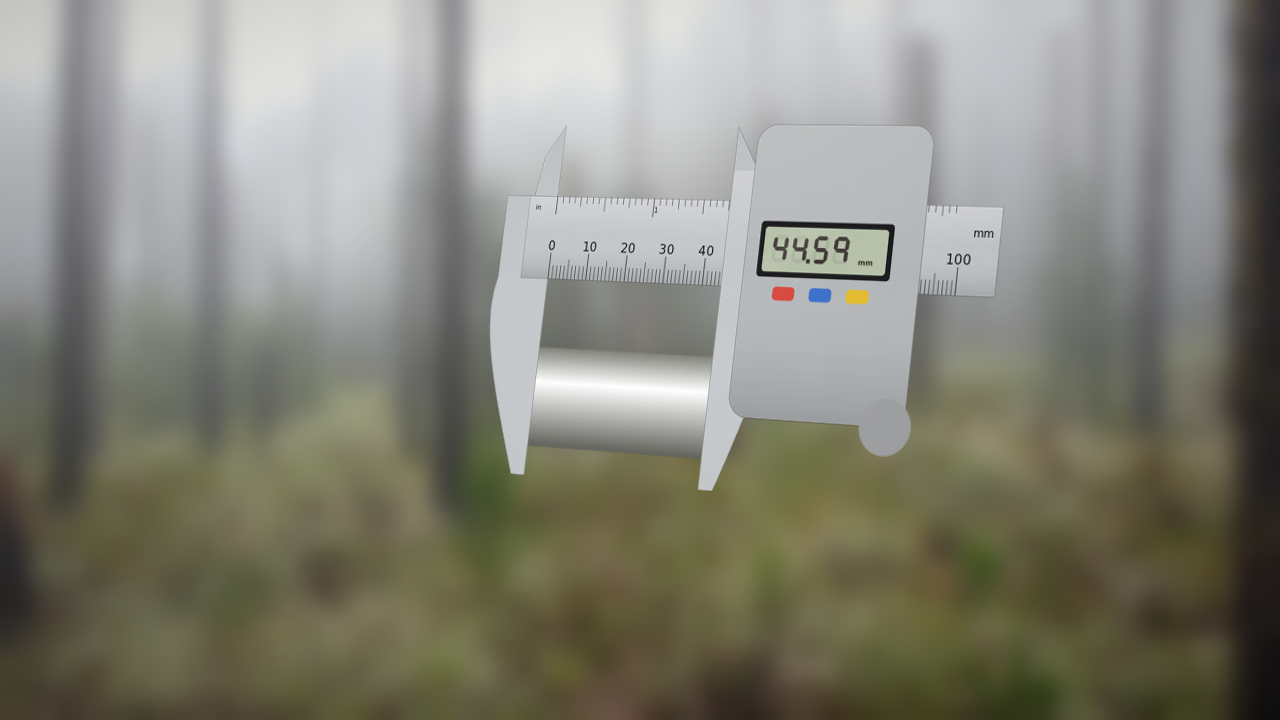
mm 44.59
